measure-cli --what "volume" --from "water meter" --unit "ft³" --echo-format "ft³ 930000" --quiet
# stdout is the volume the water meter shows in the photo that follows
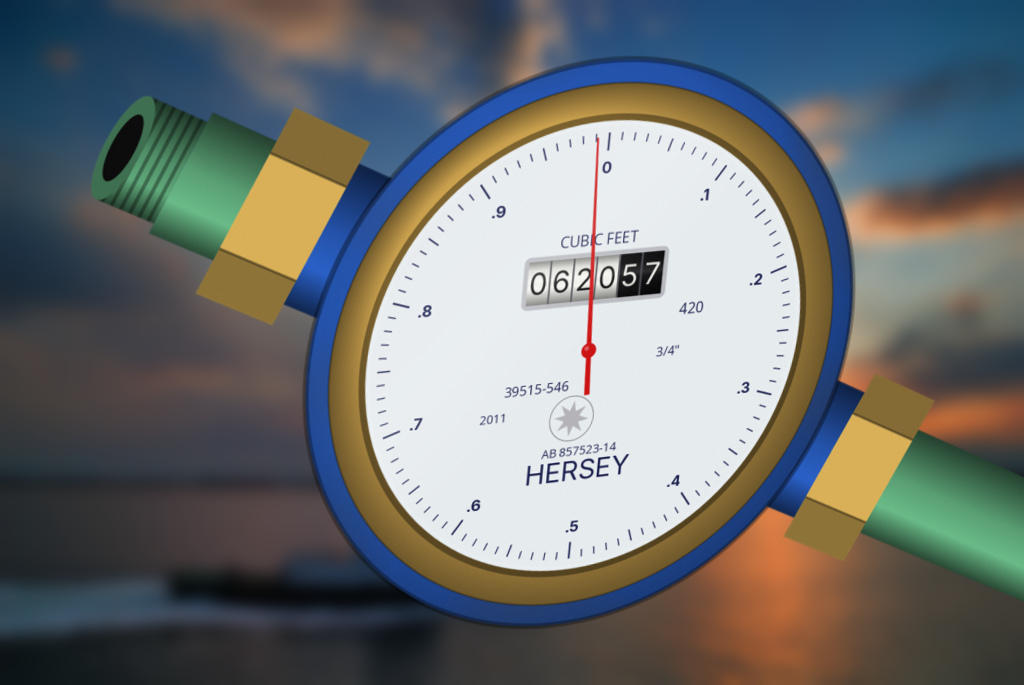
ft³ 62056.99
